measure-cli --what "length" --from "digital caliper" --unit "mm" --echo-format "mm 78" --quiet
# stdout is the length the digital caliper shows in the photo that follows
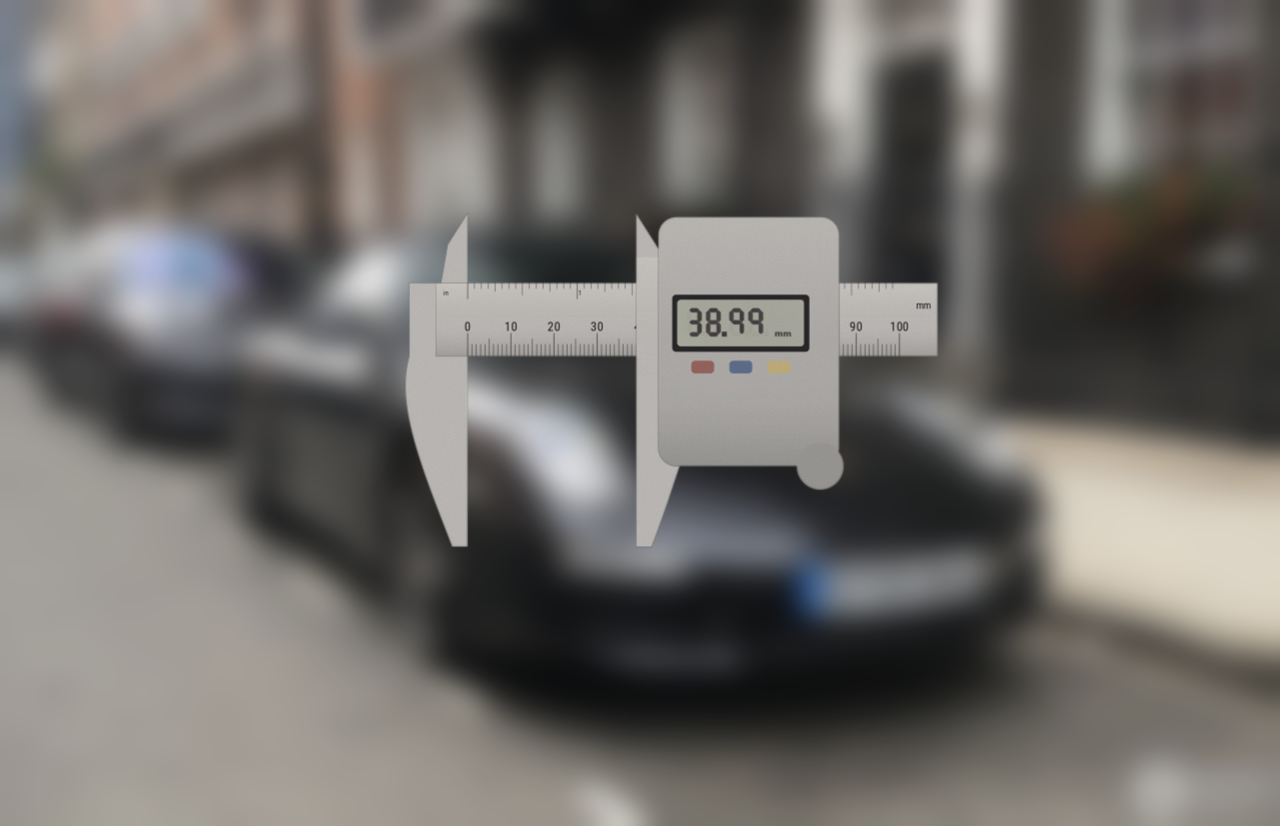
mm 38.99
